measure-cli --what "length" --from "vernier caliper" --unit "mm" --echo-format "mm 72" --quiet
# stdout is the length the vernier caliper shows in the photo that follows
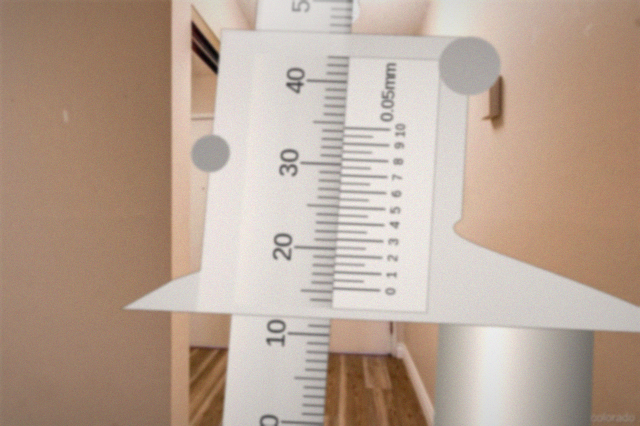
mm 15.4
